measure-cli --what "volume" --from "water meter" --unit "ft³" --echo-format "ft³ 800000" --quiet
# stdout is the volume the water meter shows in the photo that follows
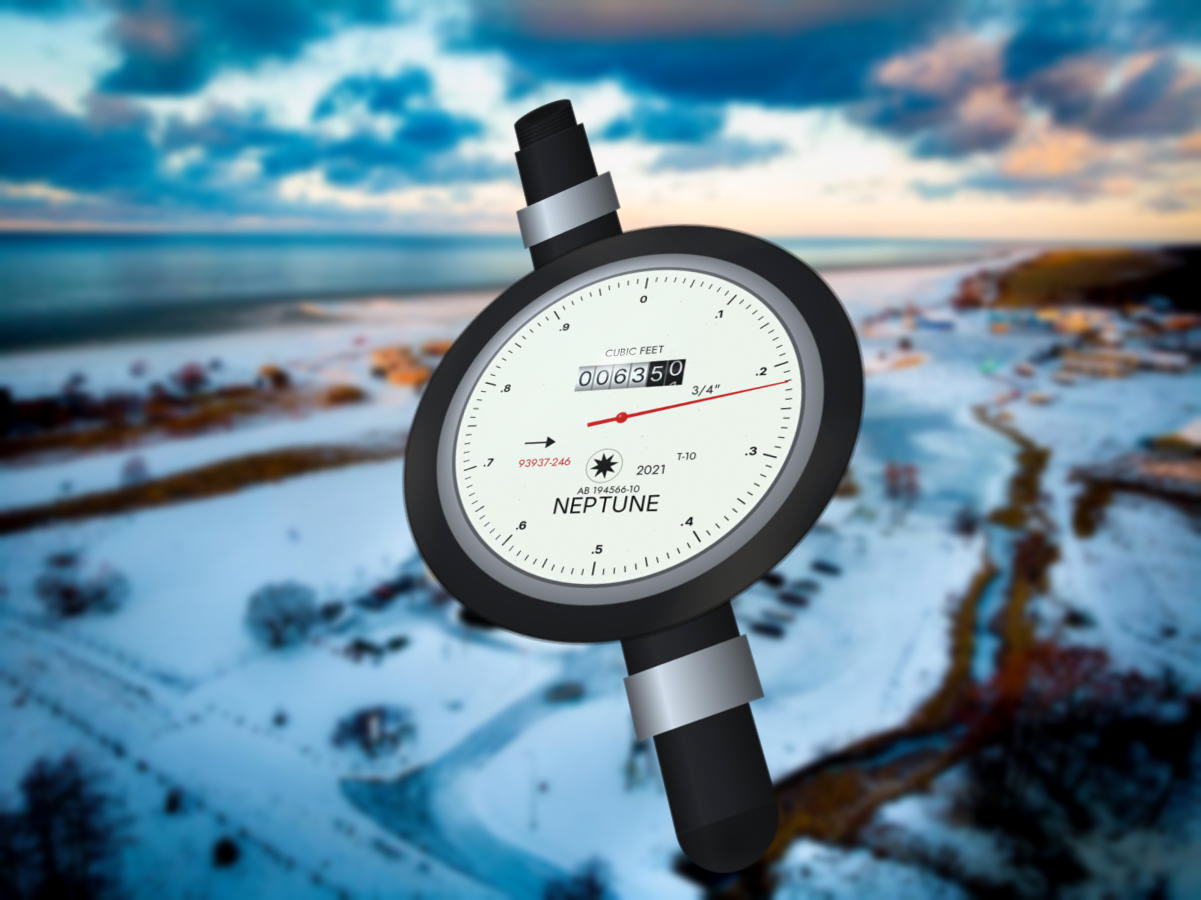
ft³ 6350.22
